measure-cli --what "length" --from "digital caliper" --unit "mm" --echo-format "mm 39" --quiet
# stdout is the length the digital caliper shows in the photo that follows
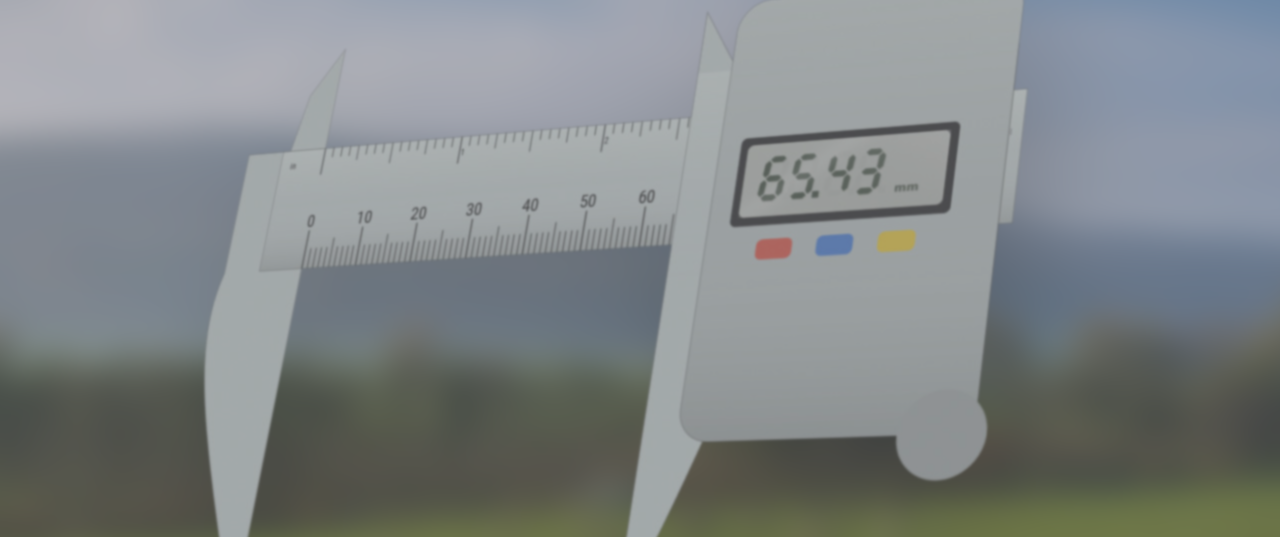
mm 65.43
